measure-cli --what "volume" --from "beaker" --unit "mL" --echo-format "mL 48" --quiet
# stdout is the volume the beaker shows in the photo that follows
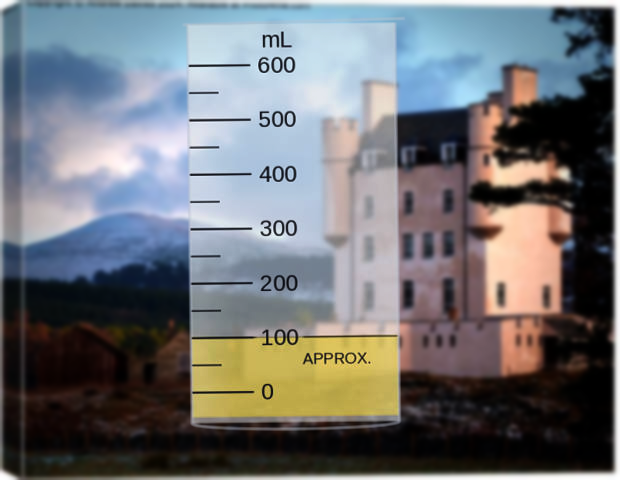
mL 100
